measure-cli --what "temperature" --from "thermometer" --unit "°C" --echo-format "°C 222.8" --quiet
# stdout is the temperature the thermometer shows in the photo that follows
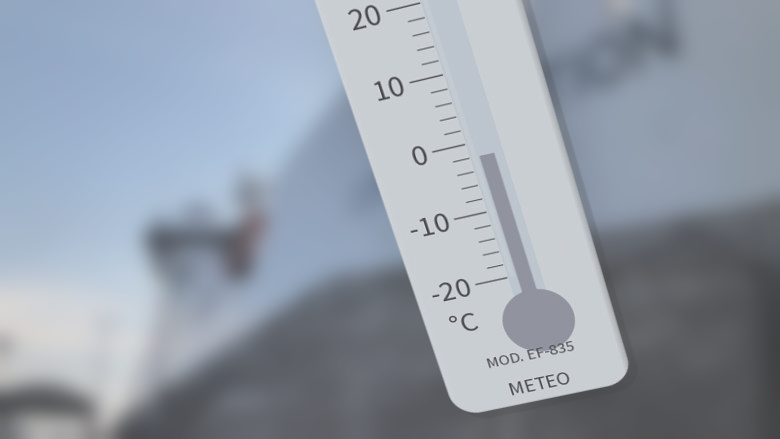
°C -2
